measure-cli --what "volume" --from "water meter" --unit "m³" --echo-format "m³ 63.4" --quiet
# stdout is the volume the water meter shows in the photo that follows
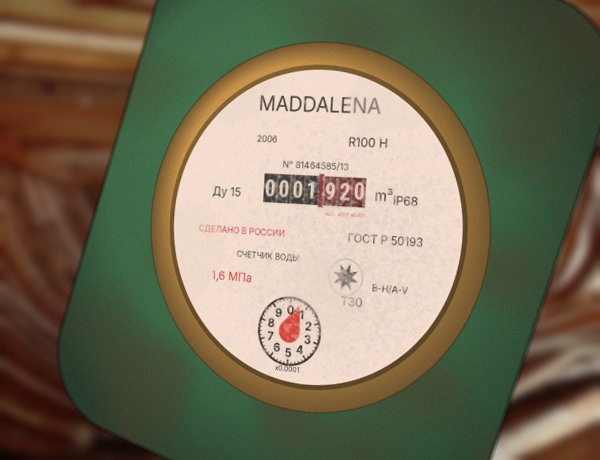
m³ 1.9200
